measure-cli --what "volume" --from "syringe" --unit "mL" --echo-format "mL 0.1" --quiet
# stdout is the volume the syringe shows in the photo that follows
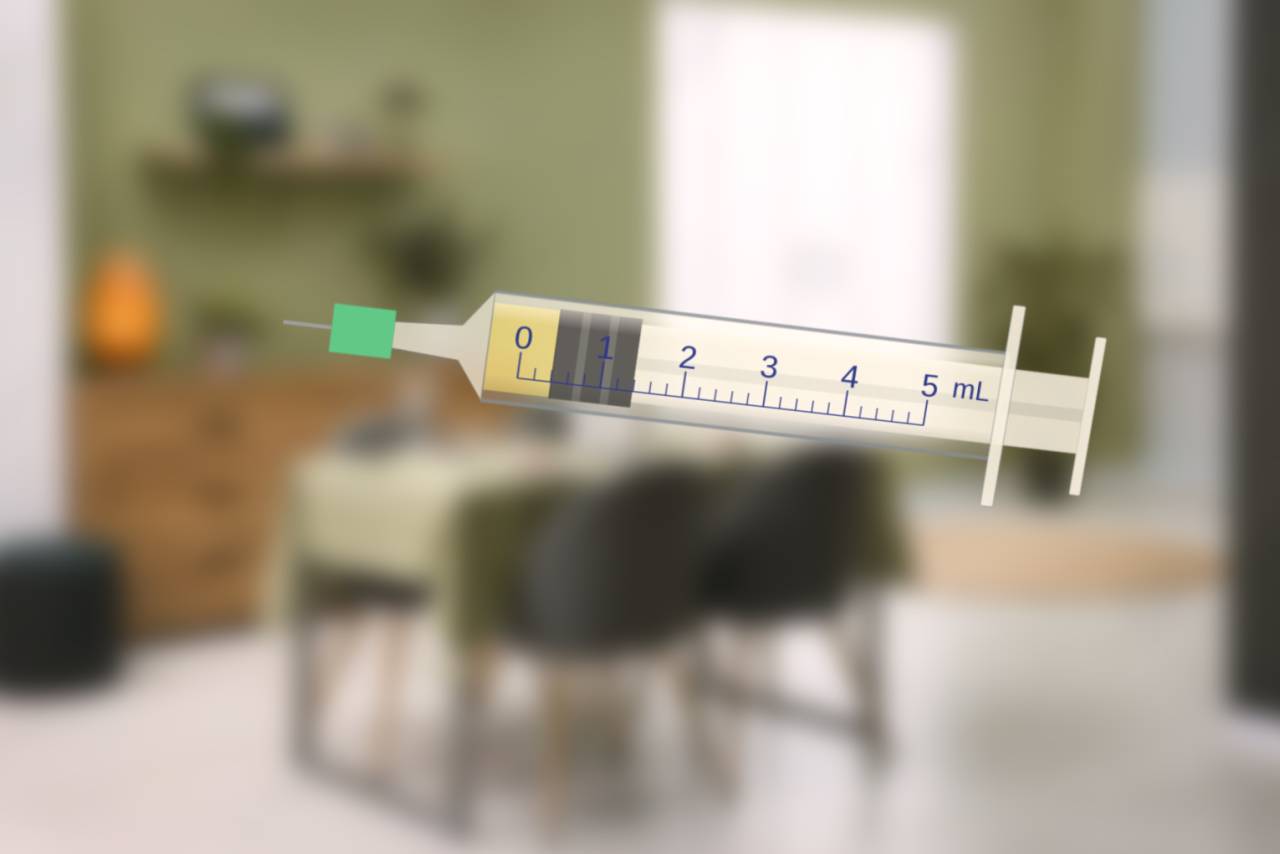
mL 0.4
